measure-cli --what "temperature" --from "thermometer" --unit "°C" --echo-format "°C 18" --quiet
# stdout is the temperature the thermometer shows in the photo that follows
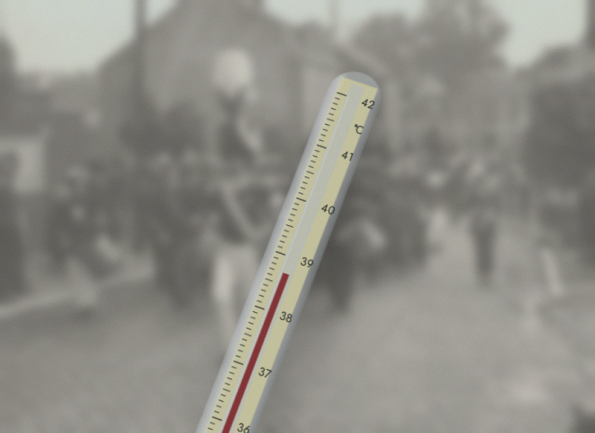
°C 38.7
